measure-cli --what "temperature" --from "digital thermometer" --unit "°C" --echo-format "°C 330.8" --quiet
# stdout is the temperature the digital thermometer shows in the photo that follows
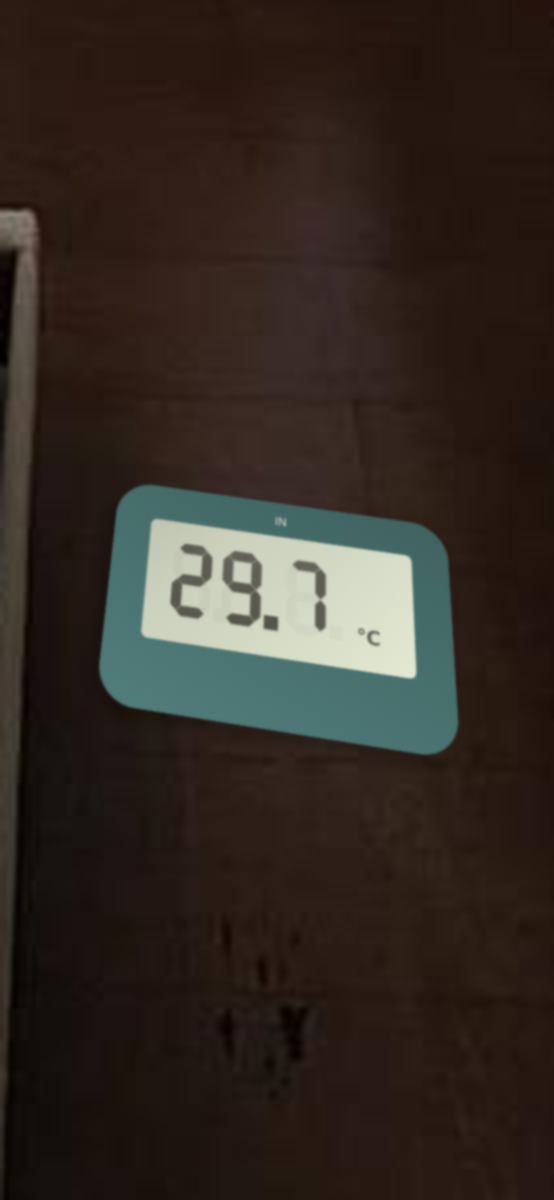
°C 29.7
